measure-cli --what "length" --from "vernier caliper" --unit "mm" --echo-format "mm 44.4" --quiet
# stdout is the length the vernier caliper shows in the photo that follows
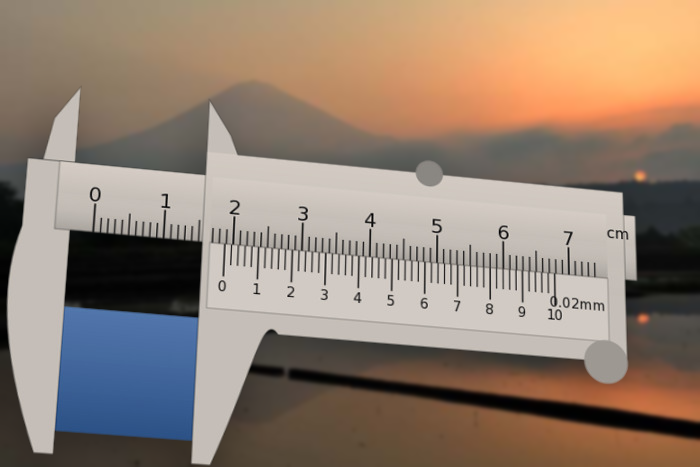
mm 18.8
